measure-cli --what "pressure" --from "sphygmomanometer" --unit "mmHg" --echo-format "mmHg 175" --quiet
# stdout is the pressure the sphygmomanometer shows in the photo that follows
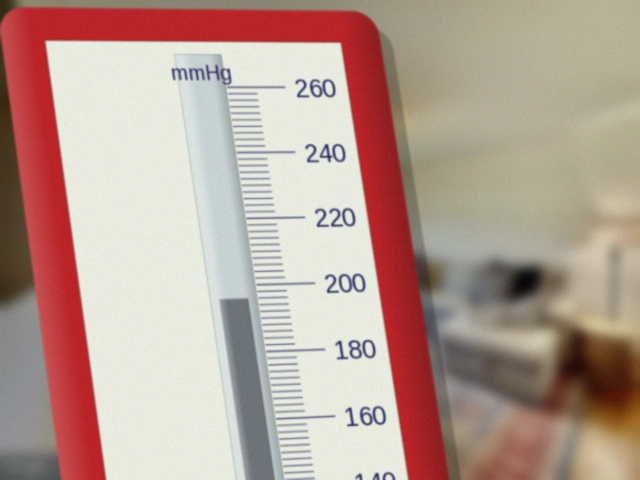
mmHg 196
